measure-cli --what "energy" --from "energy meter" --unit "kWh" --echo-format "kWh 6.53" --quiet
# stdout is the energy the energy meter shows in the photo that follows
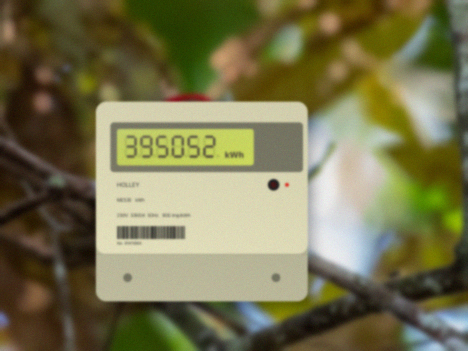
kWh 395052
